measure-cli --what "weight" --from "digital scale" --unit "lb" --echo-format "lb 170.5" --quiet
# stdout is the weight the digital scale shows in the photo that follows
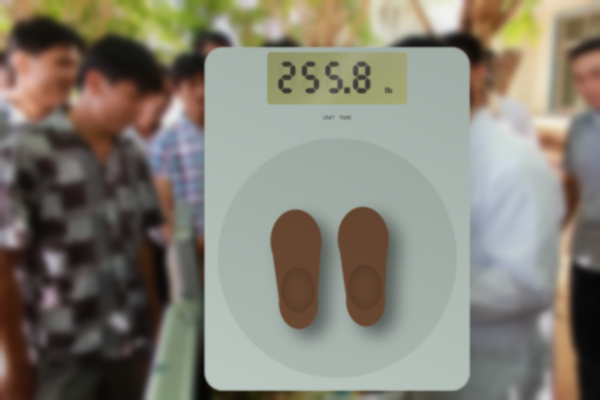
lb 255.8
